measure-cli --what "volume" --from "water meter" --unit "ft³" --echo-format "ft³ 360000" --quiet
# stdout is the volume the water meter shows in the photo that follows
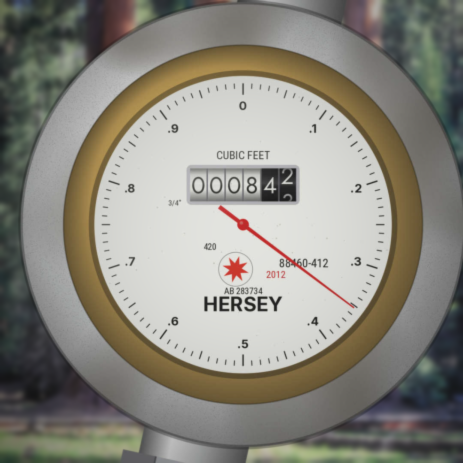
ft³ 842.35
